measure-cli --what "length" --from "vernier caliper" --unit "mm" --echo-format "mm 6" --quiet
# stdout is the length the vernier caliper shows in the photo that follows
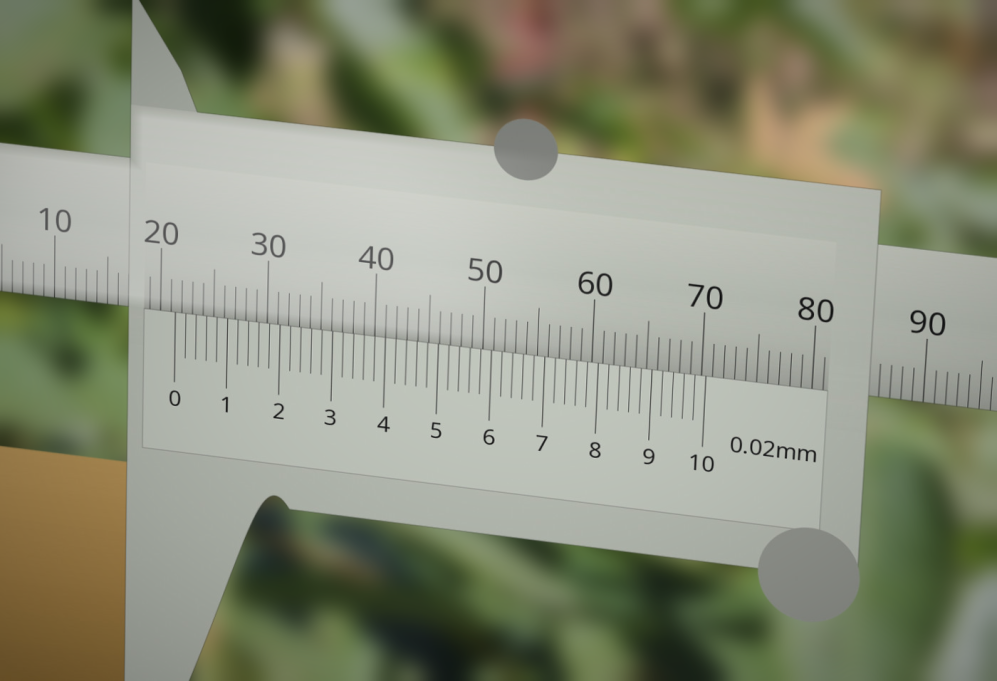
mm 21.4
